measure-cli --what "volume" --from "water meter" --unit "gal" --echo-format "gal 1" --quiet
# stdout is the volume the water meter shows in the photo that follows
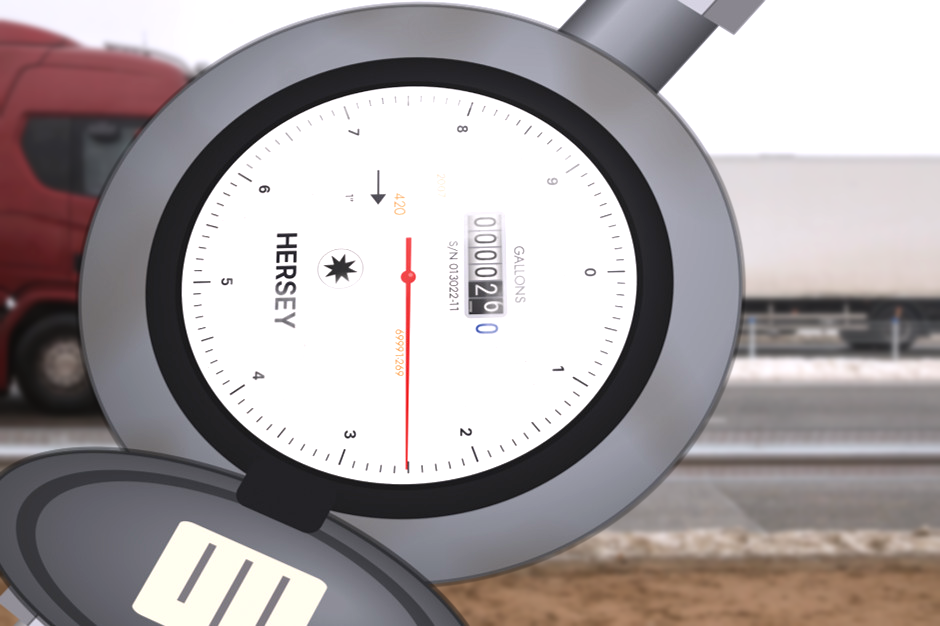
gal 262.5
